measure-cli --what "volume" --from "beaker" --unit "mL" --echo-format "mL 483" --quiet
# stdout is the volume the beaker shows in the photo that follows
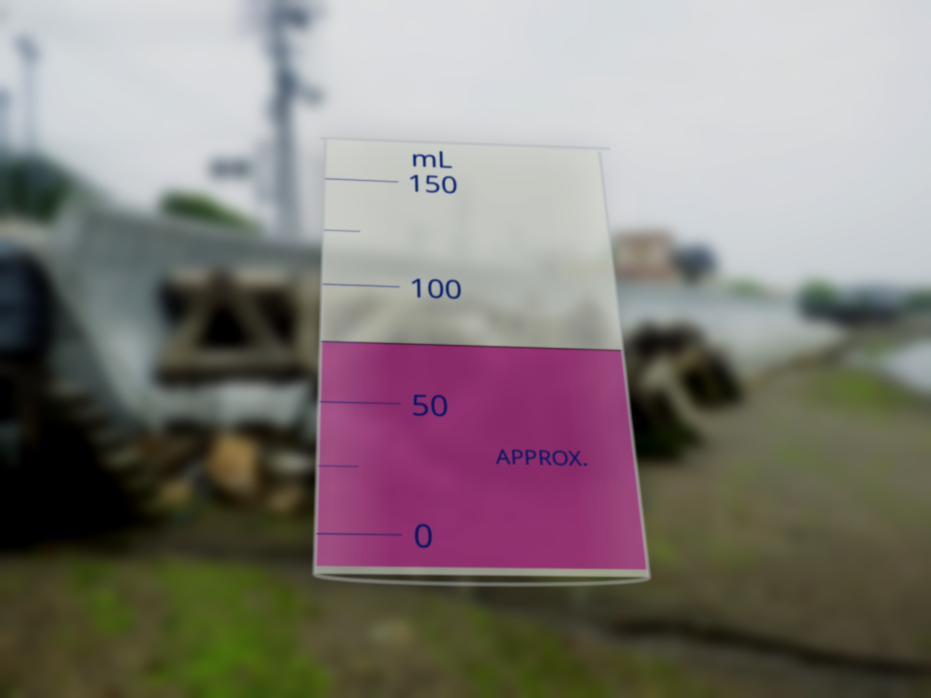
mL 75
